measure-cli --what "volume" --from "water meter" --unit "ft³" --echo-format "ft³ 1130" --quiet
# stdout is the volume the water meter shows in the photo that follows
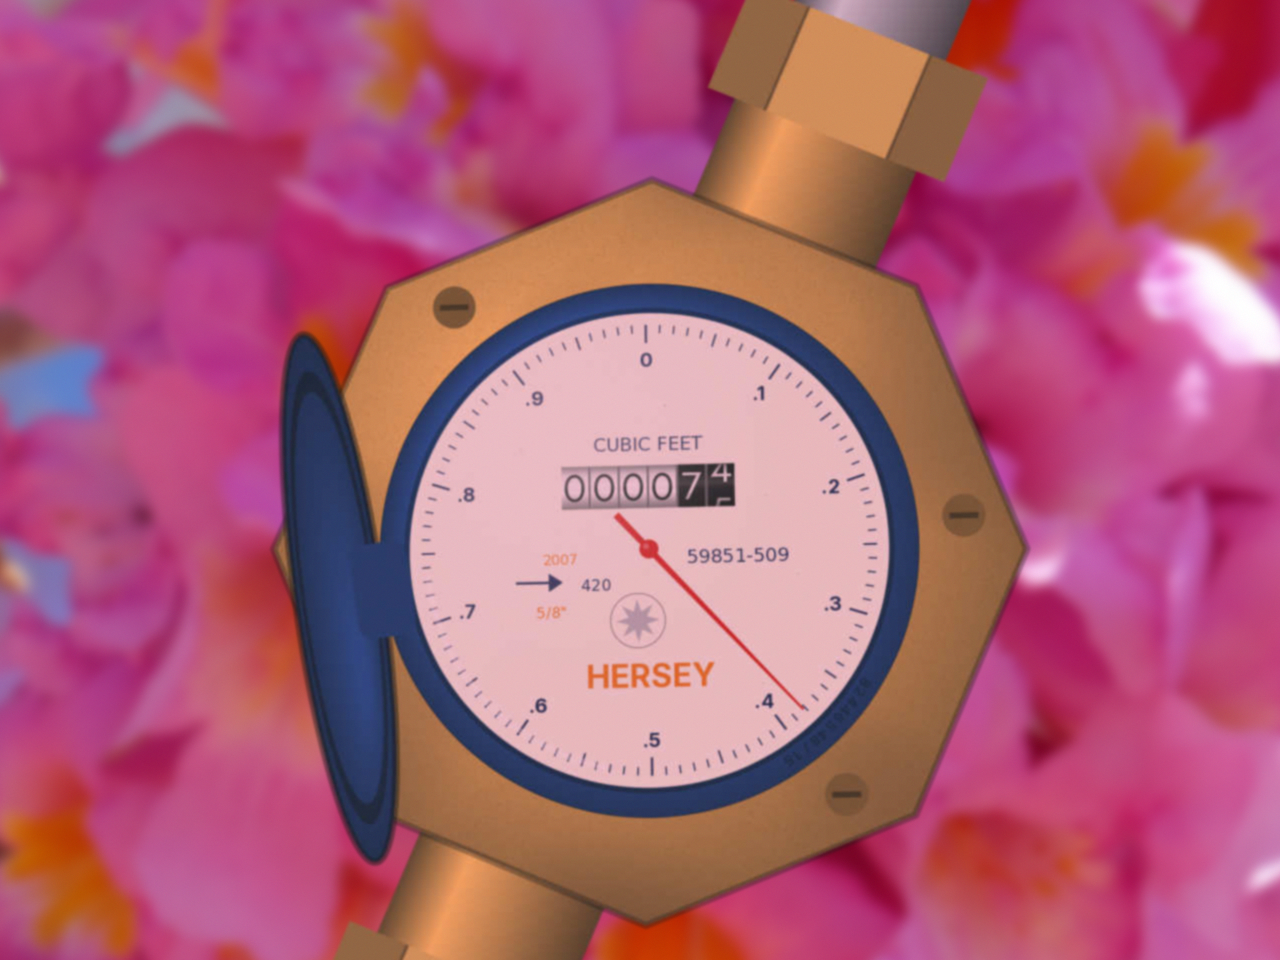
ft³ 74.38
